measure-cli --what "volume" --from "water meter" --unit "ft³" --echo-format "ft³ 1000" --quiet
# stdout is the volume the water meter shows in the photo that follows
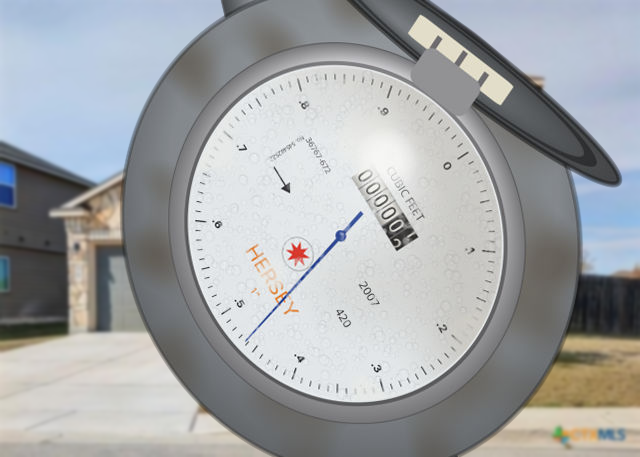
ft³ 1.46
